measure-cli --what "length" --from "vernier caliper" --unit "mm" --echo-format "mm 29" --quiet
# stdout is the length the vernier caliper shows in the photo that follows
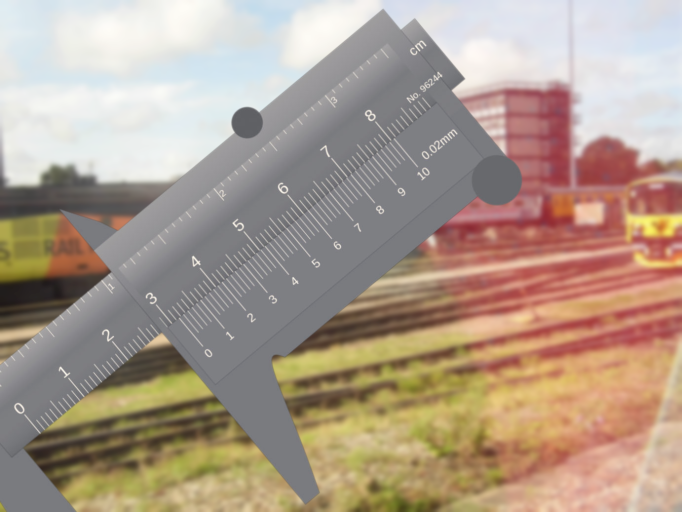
mm 31.6
